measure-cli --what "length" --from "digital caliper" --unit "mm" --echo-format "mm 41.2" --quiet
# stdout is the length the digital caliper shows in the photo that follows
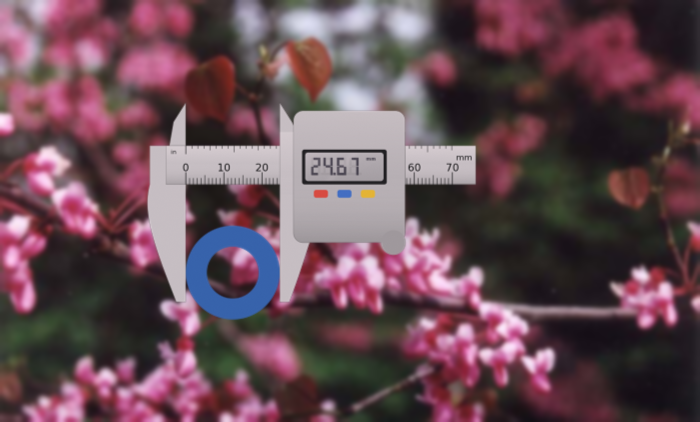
mm 24.67
